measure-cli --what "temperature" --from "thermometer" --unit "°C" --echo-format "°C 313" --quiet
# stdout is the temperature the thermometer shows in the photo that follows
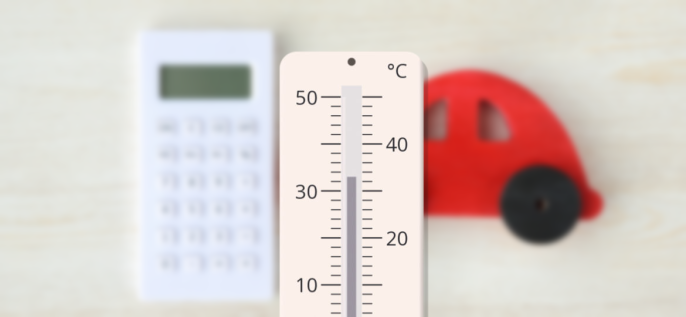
°C 33
